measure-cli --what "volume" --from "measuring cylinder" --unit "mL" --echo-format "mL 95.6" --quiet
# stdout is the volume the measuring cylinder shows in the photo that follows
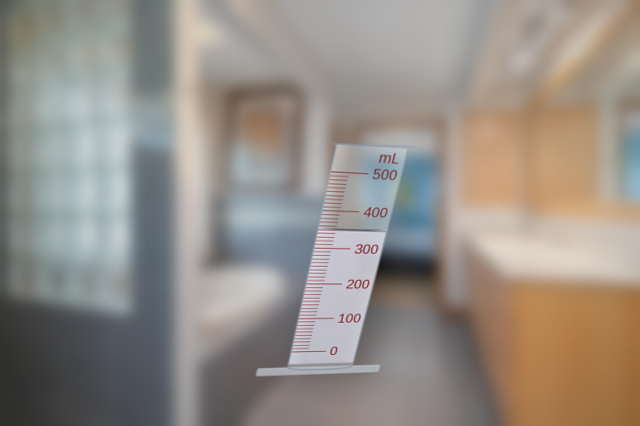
mL 350
